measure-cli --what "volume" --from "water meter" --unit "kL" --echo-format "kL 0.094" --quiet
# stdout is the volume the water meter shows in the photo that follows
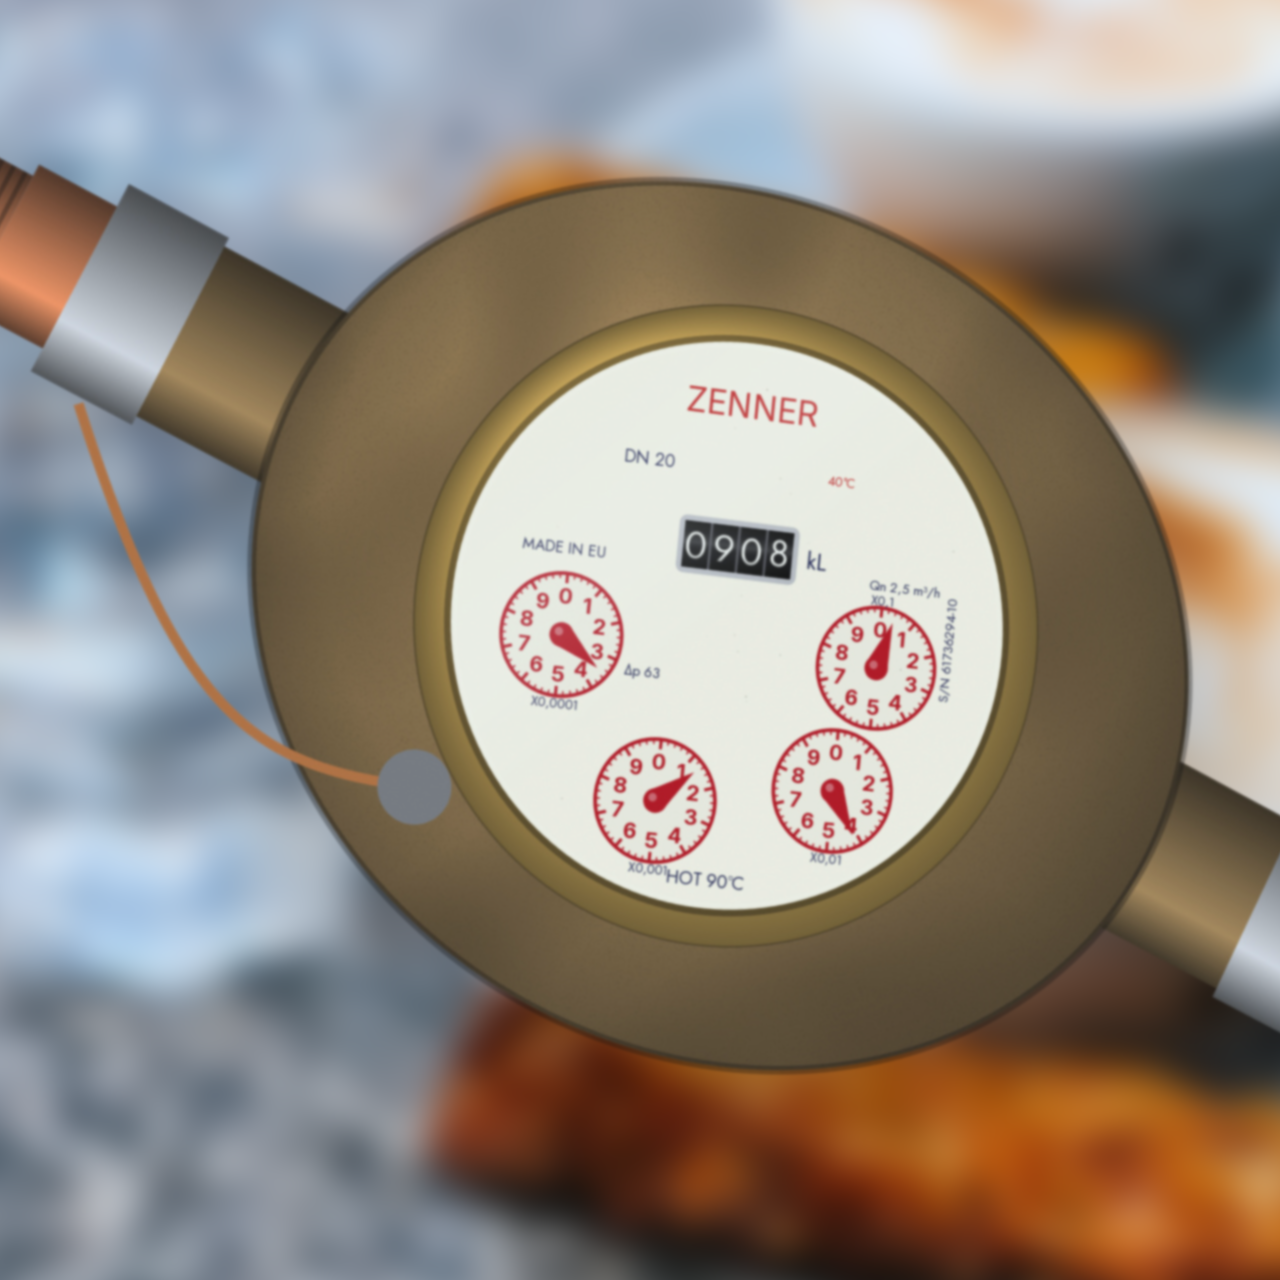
kL 908.0413
